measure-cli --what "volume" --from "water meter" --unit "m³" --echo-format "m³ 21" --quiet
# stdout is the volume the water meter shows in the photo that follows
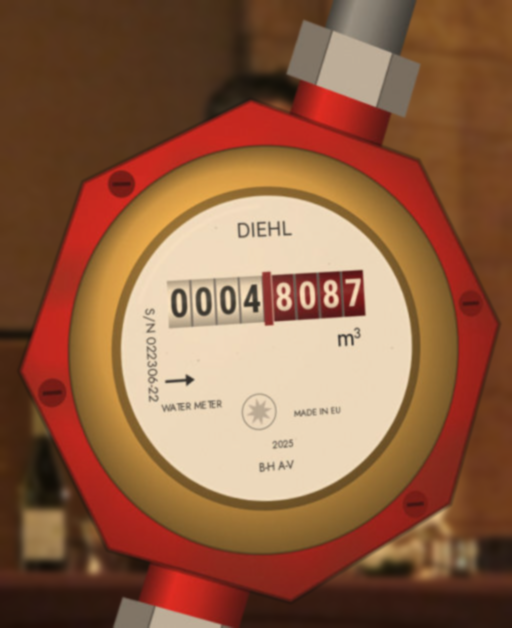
m³ 4.8087
